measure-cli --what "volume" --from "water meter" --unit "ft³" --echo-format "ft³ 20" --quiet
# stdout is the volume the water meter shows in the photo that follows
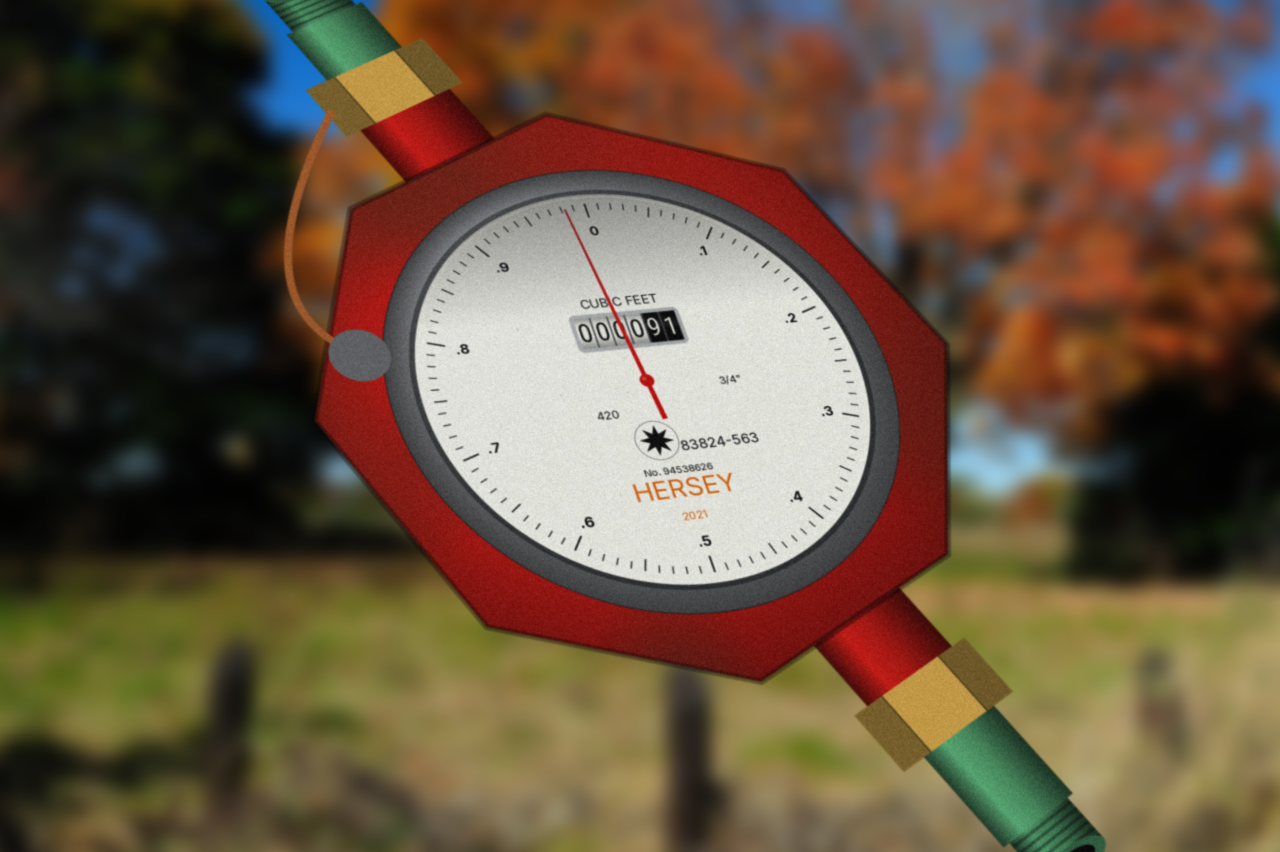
ft³ 90.98
